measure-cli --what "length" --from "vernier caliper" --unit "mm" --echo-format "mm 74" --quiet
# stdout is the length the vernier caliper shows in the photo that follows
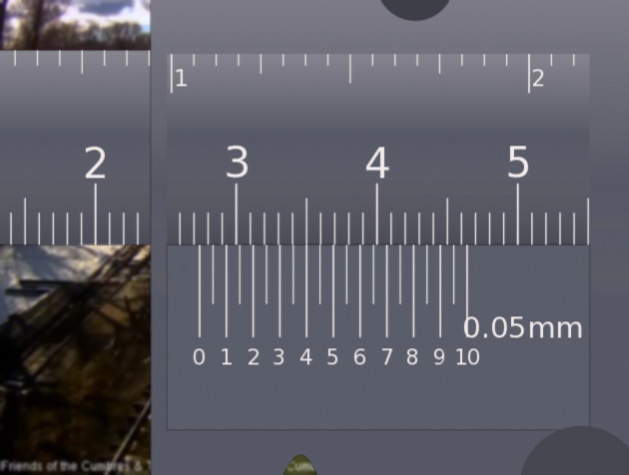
mm 27.4
